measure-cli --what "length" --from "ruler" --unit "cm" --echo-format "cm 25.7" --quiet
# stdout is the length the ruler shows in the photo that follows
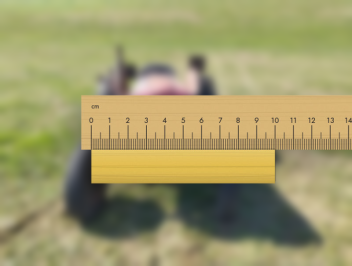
cm 10
